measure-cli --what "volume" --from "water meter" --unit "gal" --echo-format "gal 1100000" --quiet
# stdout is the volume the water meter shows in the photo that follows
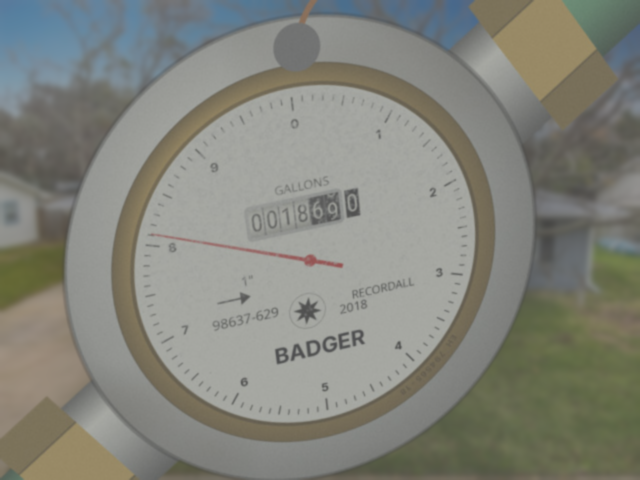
gal 18688.1
